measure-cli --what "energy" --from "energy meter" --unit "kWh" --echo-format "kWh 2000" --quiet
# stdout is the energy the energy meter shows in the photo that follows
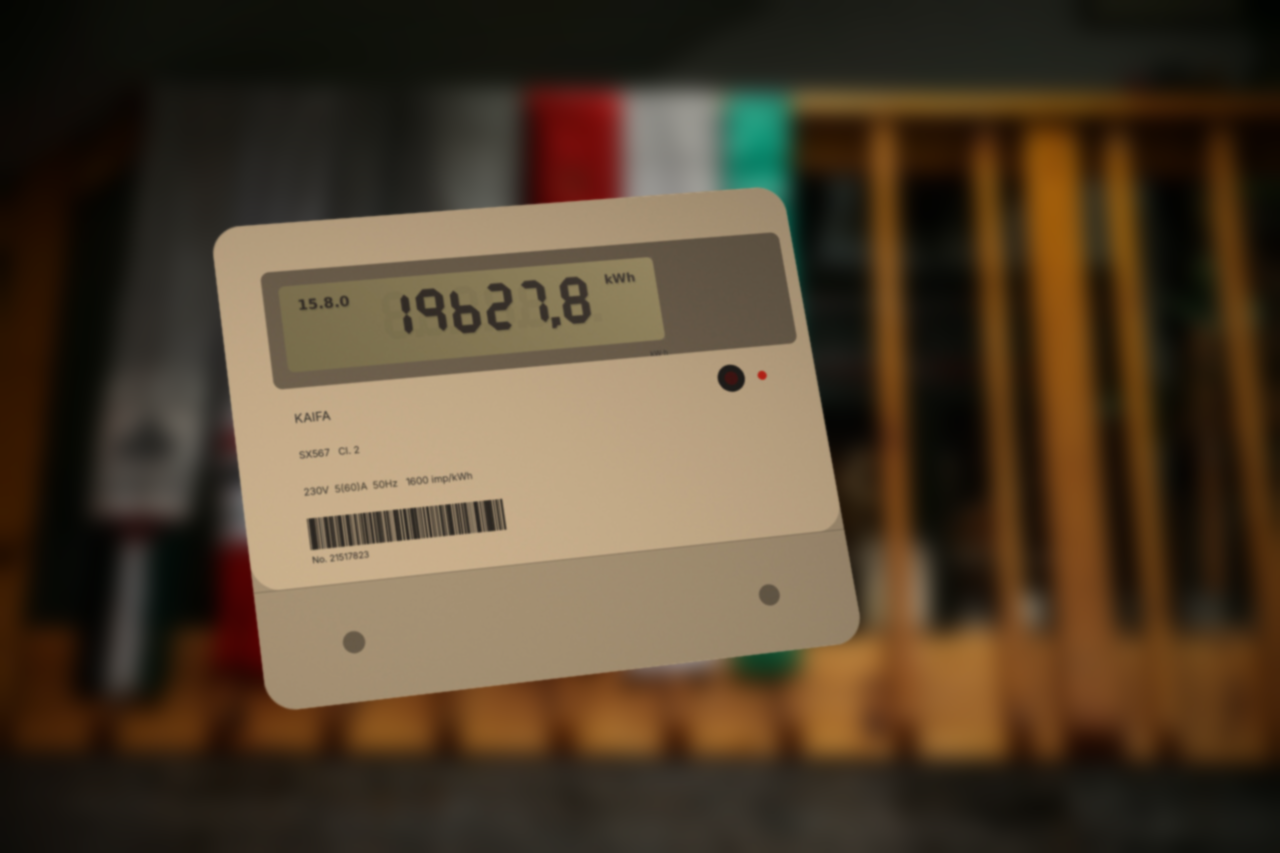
kWh 19627.8
